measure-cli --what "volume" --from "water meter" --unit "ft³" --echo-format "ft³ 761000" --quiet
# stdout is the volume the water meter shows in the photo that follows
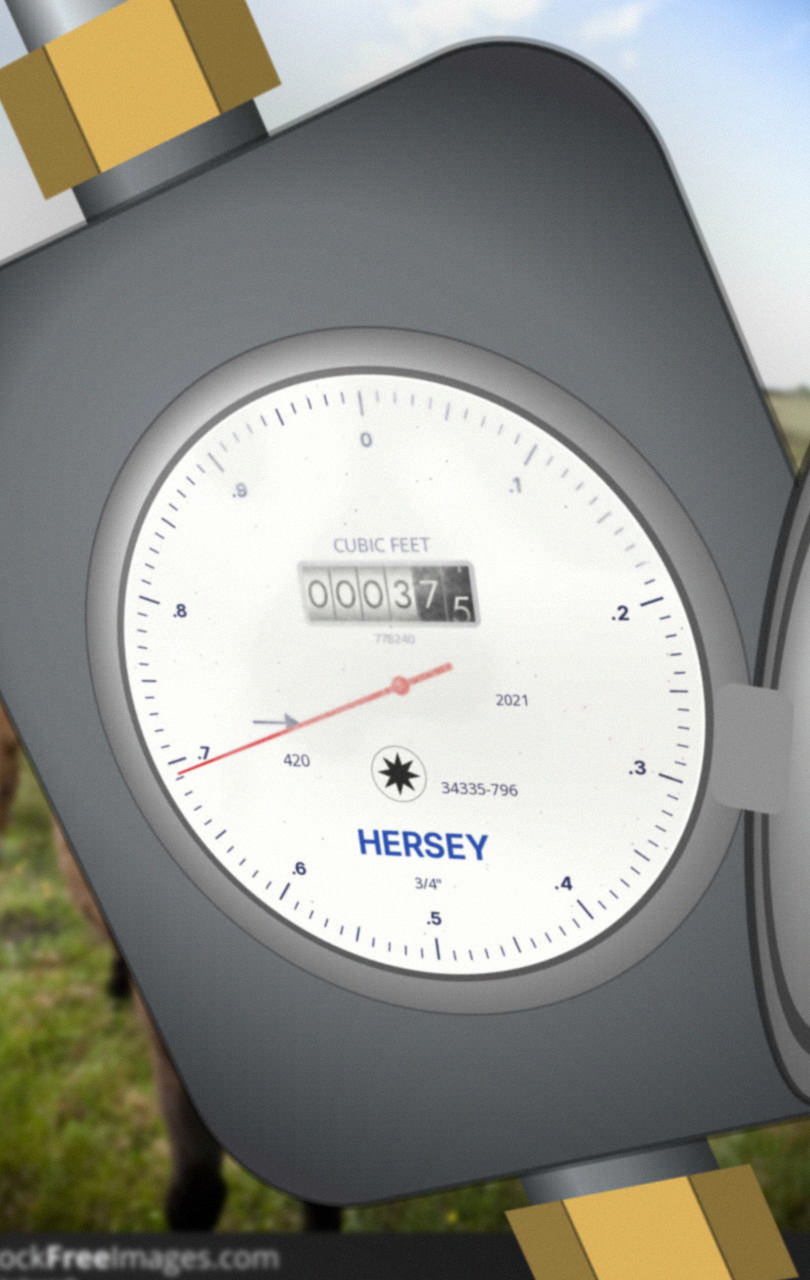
ft³ 374.69
